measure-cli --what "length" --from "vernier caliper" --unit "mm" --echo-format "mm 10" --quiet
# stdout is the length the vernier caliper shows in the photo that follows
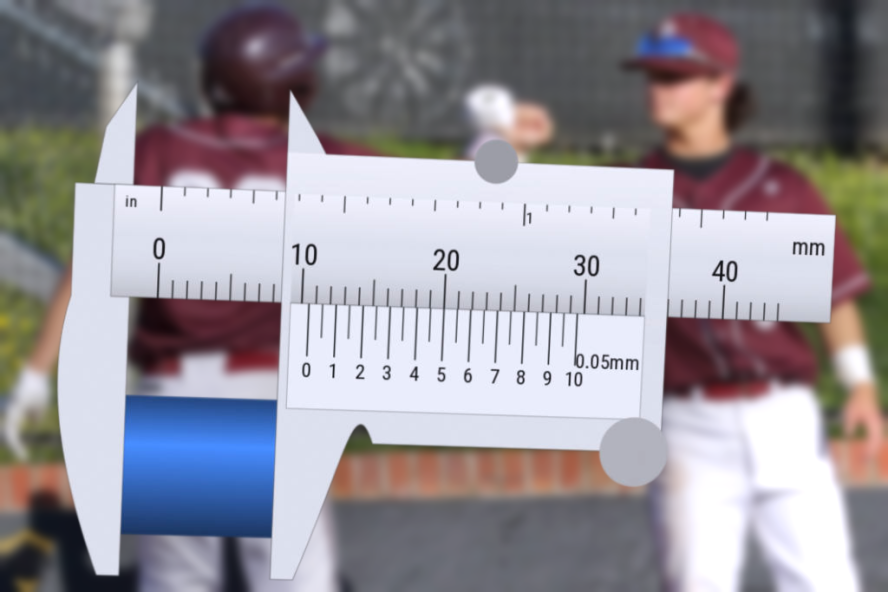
mm 10.5
